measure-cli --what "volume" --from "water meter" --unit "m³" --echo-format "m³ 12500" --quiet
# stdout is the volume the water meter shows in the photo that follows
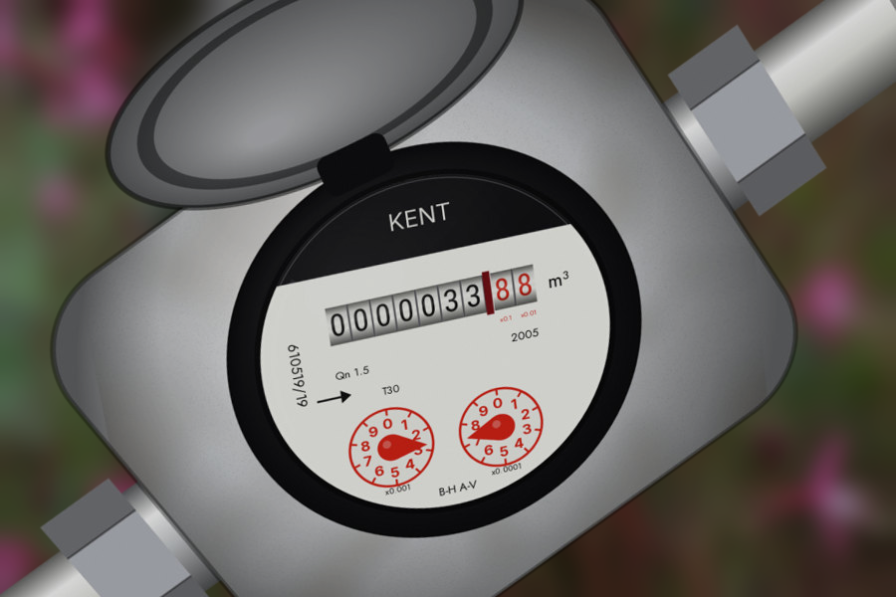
m³ 33.8827
